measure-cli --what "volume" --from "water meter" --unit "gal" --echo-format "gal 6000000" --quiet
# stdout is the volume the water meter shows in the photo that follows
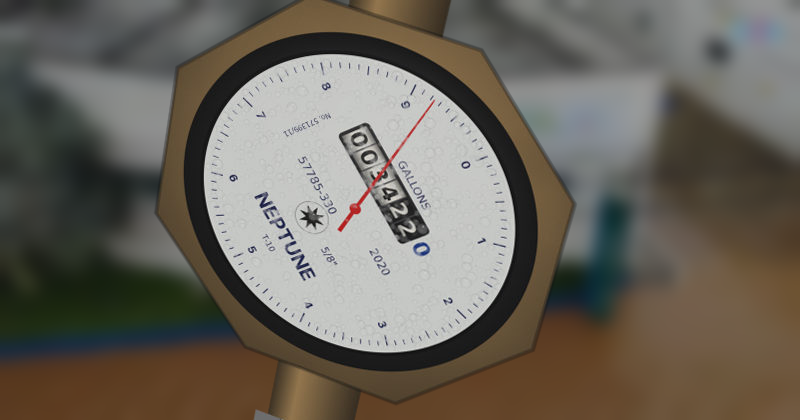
gal 34219.2
